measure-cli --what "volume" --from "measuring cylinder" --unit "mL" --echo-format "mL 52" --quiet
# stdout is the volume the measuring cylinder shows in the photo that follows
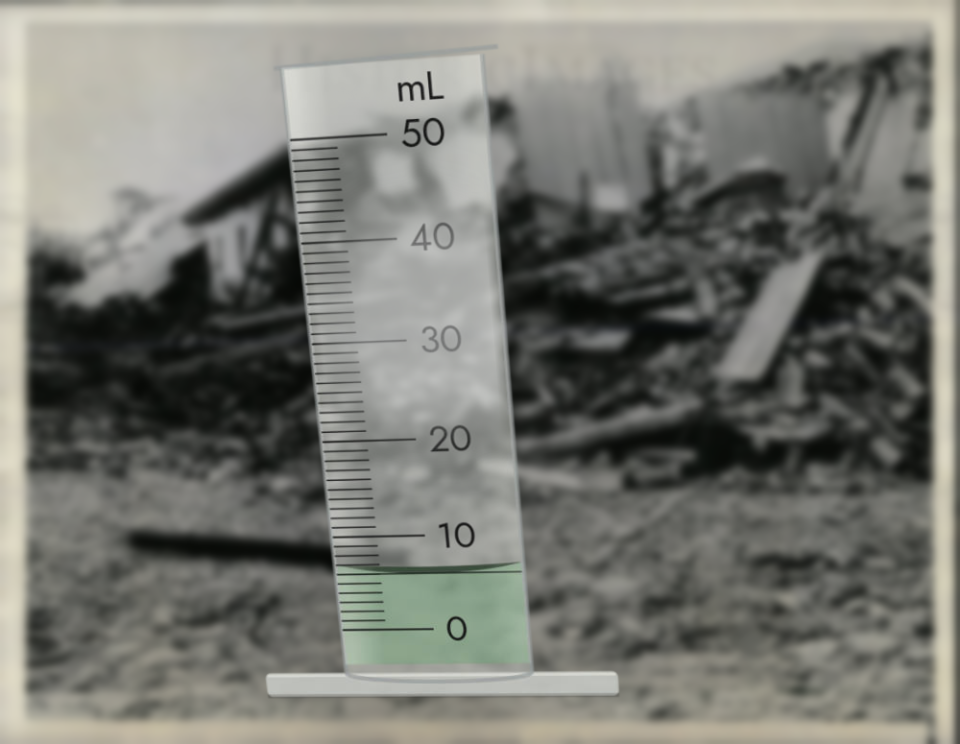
mL 6
